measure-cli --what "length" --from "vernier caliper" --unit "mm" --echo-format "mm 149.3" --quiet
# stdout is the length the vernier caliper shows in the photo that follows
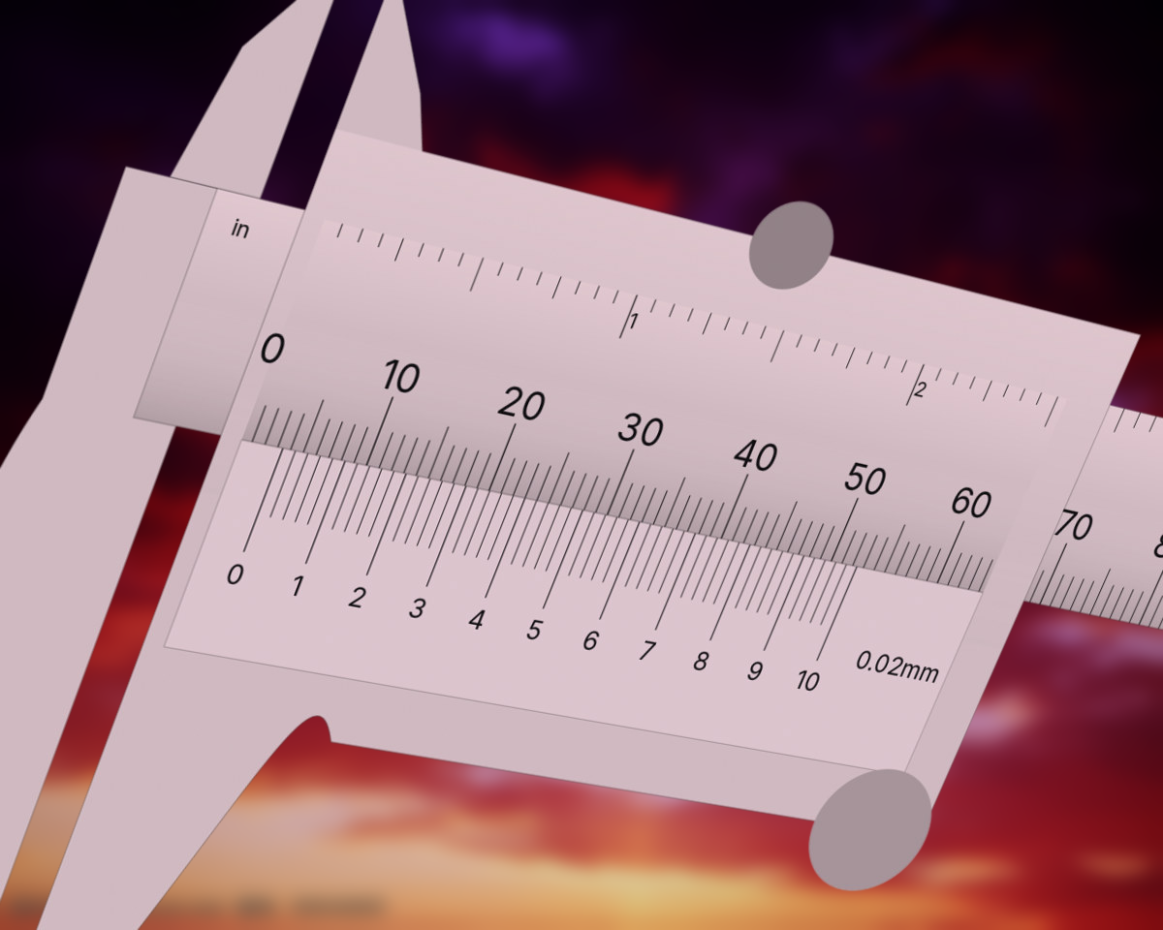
mm 3.4
